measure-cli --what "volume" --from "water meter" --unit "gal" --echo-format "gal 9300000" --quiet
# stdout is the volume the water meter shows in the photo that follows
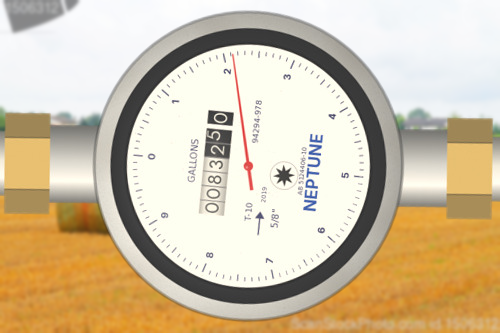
gal 83252.1
